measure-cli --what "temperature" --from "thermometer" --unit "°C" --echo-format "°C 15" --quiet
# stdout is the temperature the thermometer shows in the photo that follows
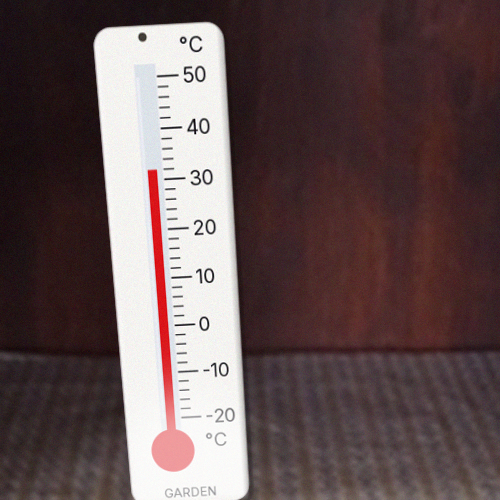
°C 32
